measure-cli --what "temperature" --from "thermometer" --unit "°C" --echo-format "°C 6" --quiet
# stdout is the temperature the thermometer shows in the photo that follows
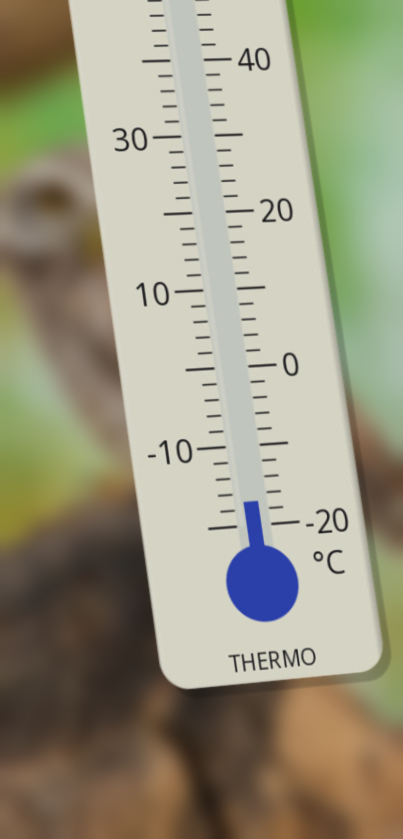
°C -17
